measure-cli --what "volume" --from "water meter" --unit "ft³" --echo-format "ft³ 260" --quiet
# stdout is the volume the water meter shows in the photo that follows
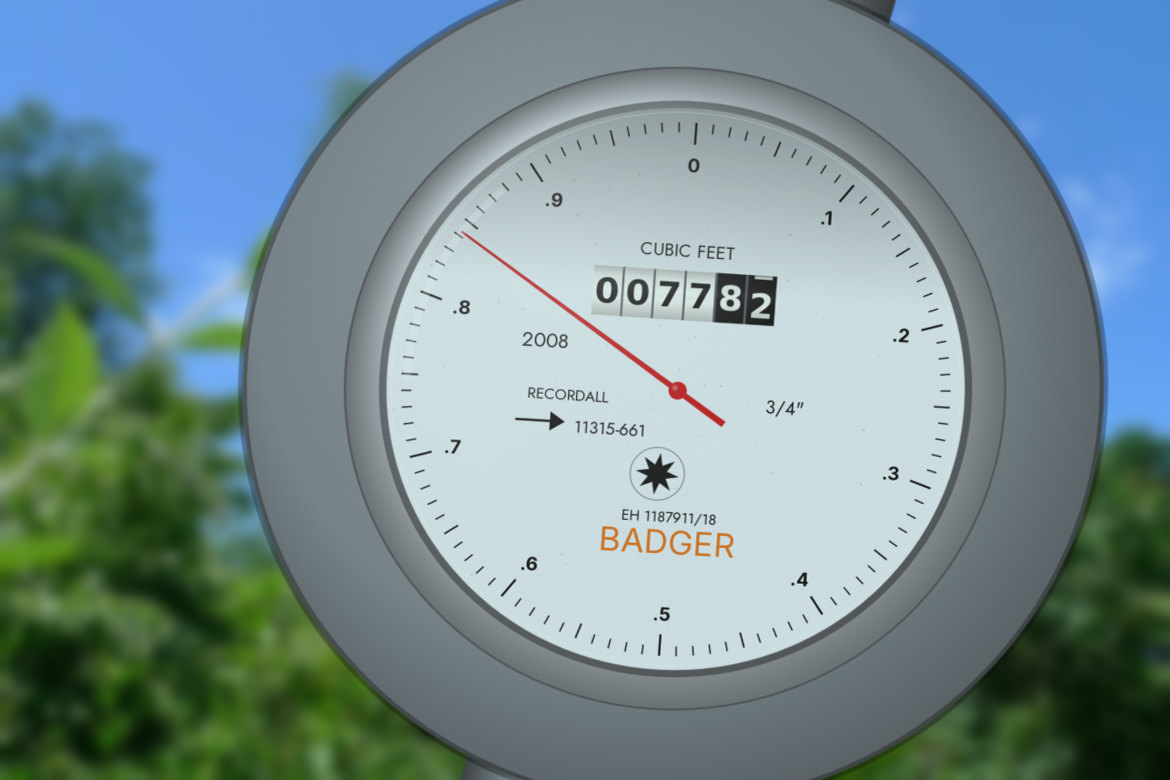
ft³ 7781.84
